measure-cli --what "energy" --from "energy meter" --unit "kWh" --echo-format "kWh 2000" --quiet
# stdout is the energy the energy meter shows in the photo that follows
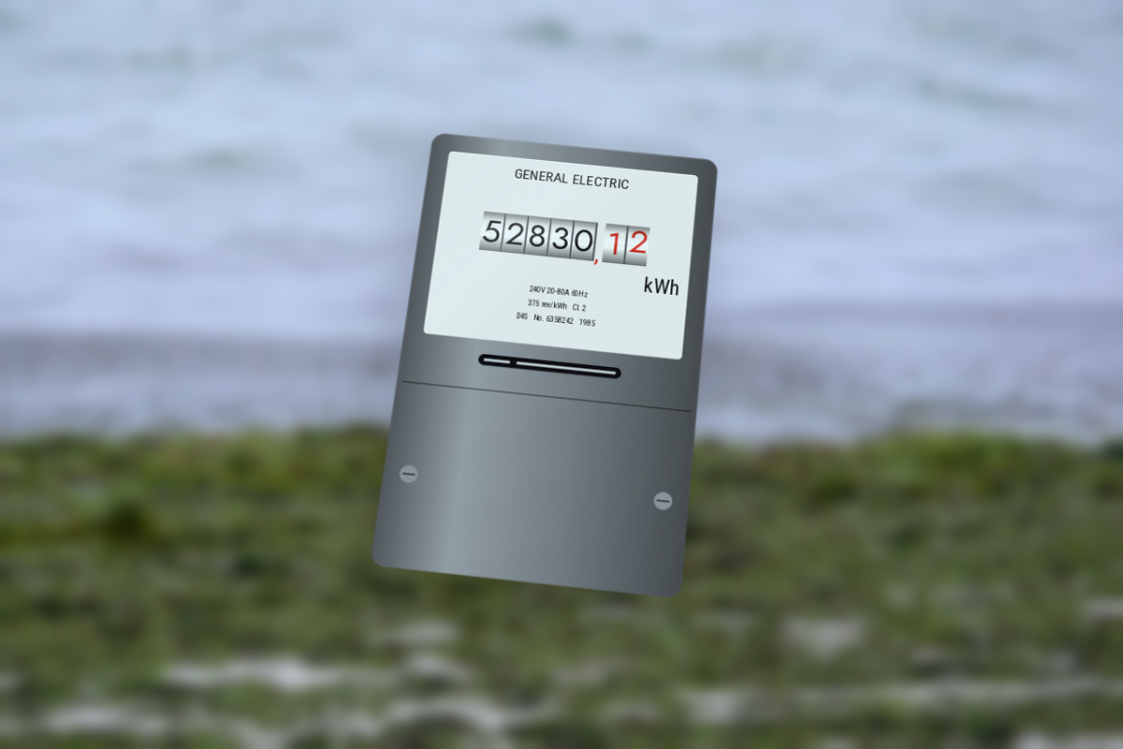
kWh 52830.12
